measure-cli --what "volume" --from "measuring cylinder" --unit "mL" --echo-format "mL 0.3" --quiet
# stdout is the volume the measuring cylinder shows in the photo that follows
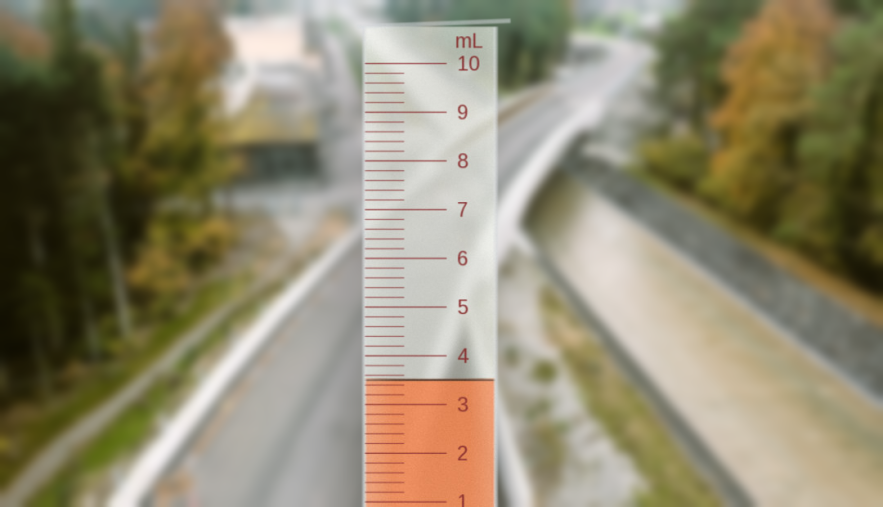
mL 3.5
